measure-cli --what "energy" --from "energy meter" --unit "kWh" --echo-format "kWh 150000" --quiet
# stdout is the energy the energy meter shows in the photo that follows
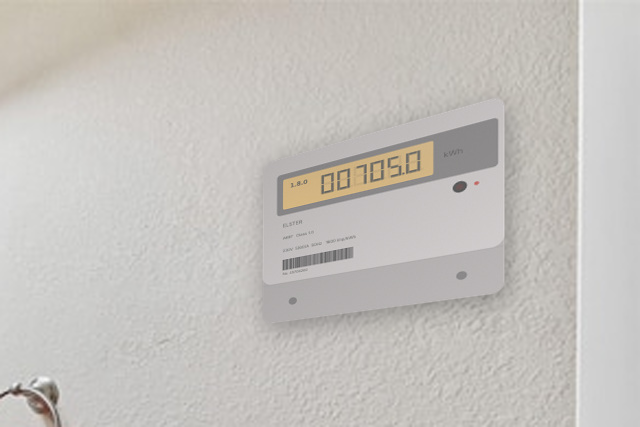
kWh 705.0
